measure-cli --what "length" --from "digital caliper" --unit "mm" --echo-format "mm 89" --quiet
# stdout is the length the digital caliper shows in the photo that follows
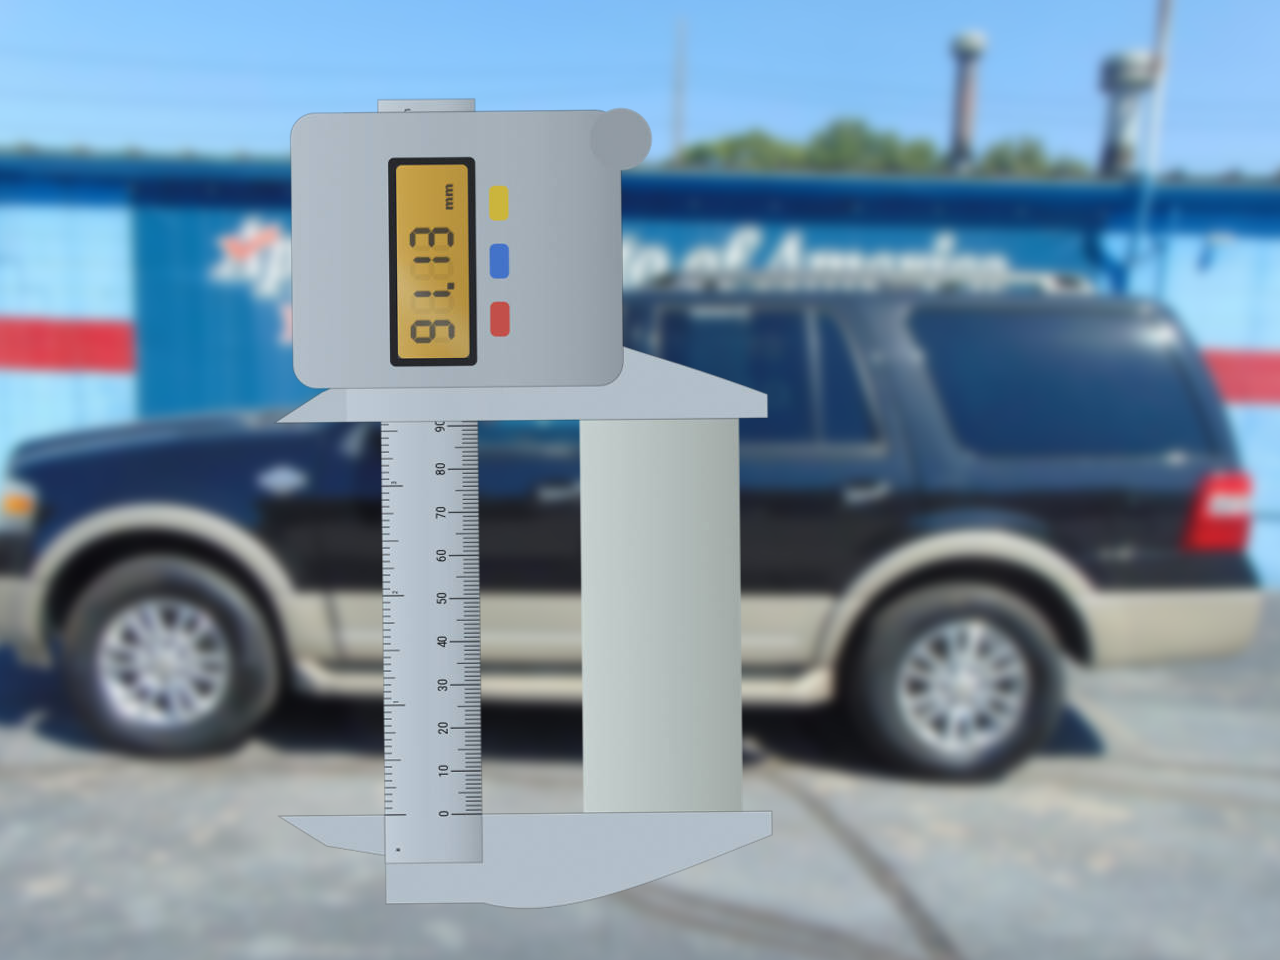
mm 91.13
